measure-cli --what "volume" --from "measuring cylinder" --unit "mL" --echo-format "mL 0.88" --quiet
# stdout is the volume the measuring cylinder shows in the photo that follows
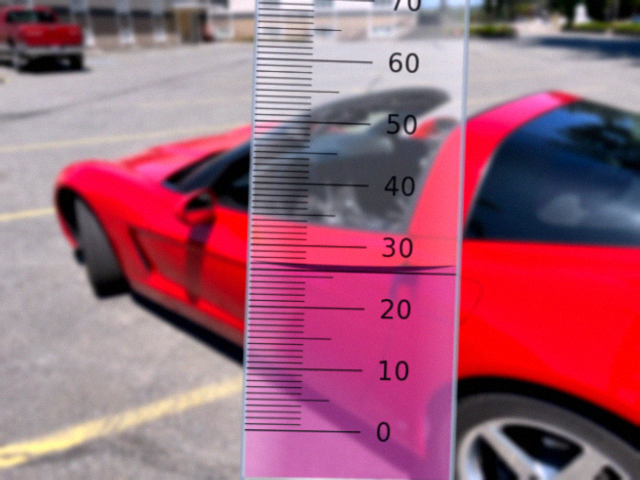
mL 26
